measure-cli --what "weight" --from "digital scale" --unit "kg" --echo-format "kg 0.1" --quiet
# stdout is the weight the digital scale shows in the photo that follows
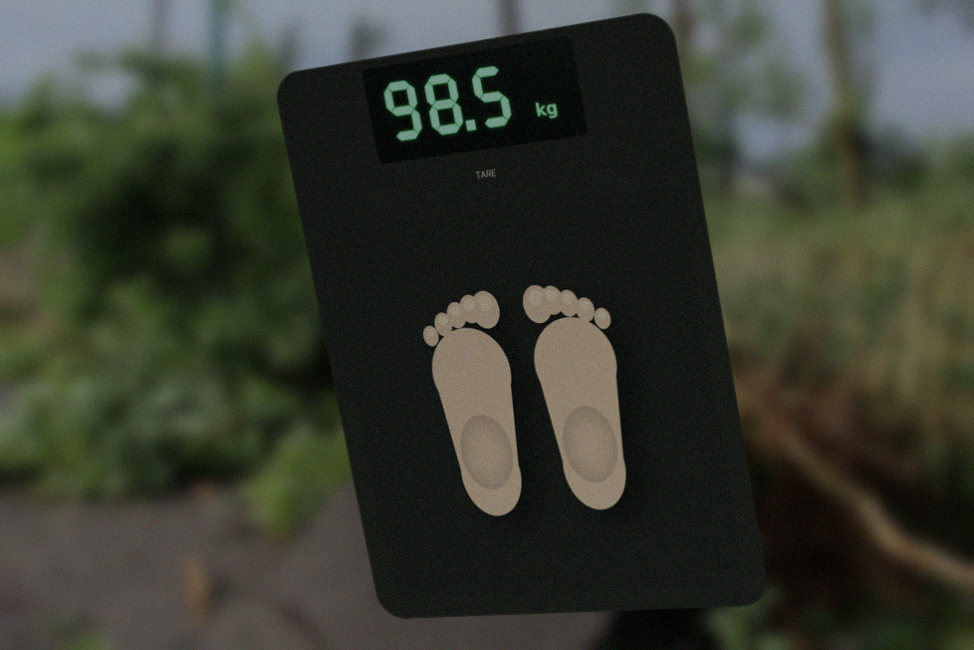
kg 98.5
